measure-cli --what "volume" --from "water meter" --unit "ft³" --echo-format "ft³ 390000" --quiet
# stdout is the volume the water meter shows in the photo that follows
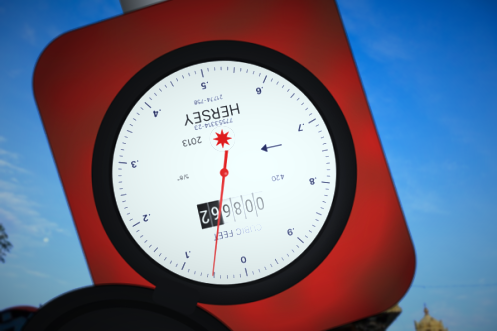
ft³ 8662.05
